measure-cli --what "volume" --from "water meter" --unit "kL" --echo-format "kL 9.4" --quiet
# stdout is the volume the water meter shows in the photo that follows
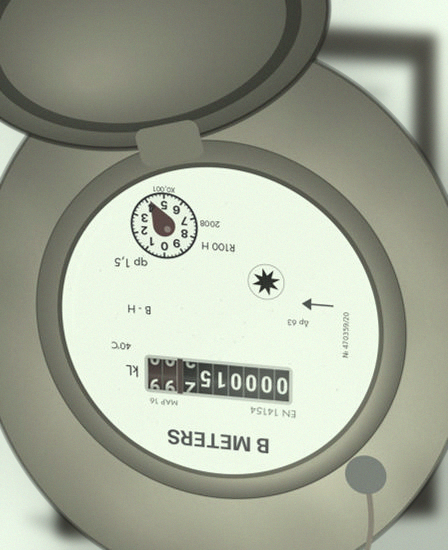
kL 152.994
